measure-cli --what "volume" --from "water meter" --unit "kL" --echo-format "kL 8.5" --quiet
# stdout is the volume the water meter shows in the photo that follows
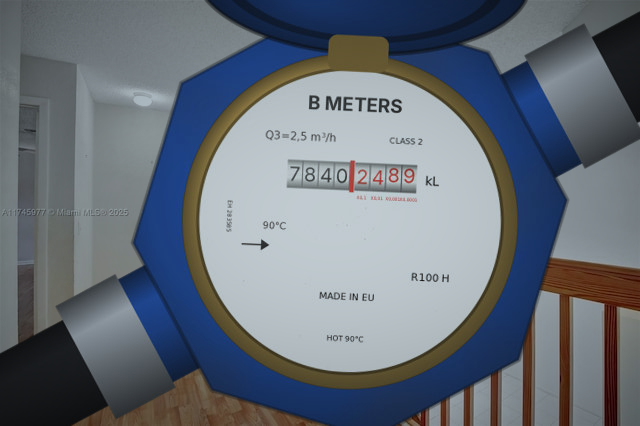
kL 7840.2489
